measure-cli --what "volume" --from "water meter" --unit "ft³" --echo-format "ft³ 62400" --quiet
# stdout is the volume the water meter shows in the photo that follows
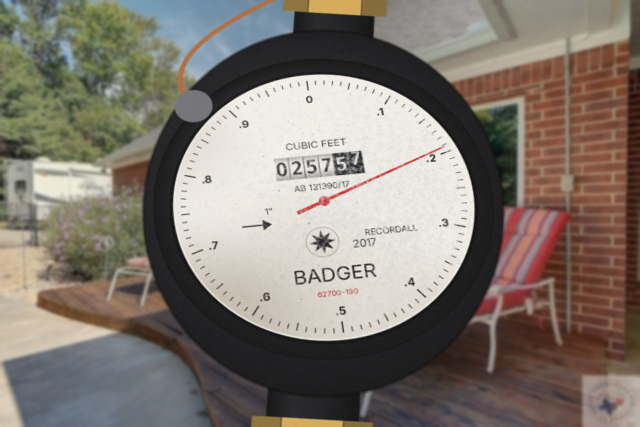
ft³ 25757.19
